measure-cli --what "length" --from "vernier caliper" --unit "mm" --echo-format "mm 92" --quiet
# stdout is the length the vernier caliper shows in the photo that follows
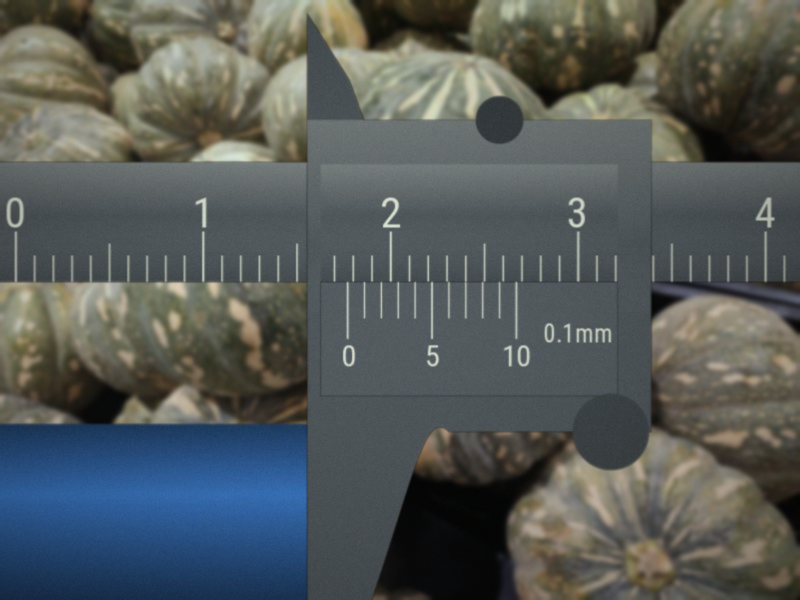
mm 17.7
